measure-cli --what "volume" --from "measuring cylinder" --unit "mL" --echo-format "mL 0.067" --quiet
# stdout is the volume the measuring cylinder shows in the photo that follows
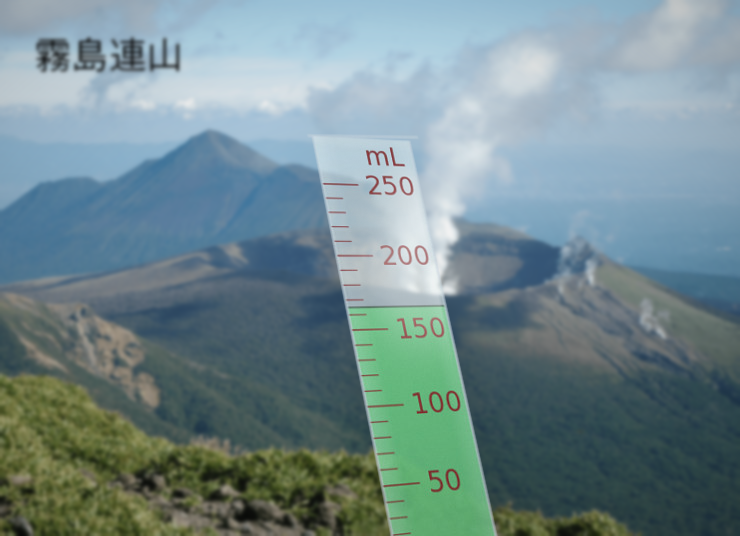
mL 165
